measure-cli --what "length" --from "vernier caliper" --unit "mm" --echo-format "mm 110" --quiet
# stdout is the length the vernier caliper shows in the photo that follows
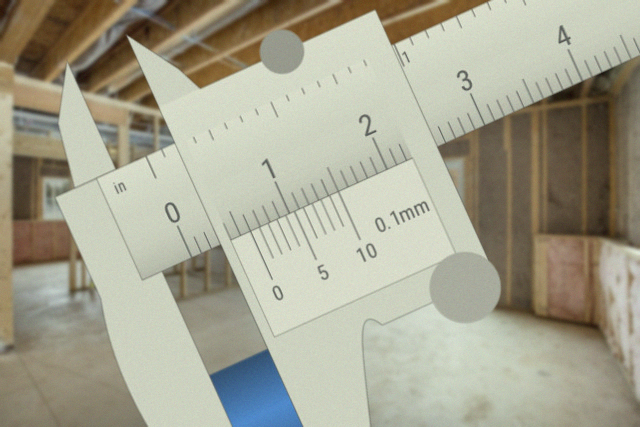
mm 6.0
